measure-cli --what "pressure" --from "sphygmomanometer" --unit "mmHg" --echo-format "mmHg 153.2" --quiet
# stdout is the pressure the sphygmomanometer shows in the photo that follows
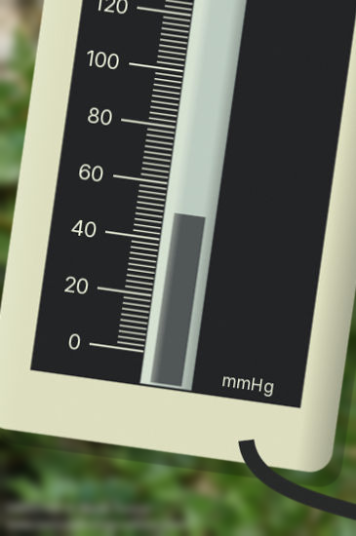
mmHg 50
